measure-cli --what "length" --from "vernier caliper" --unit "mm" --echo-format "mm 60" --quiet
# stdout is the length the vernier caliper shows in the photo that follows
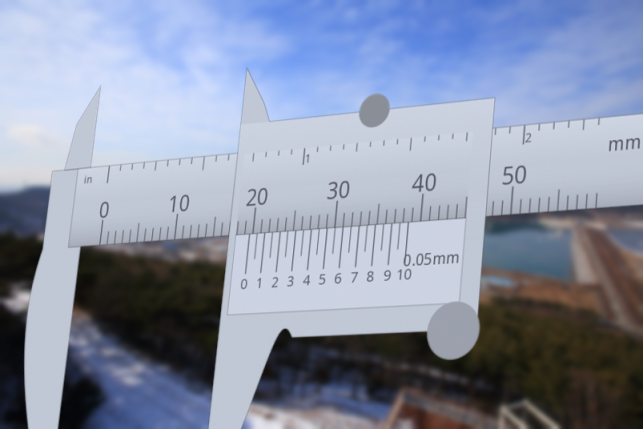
mm 19.6
